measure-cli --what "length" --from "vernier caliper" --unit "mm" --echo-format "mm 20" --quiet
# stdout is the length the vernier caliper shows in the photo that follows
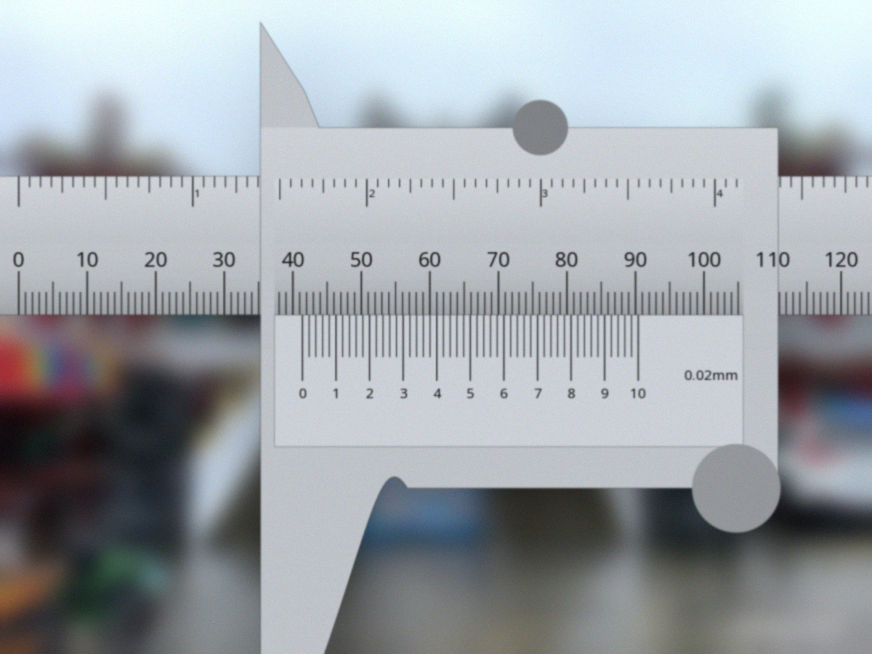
mm 41.4
